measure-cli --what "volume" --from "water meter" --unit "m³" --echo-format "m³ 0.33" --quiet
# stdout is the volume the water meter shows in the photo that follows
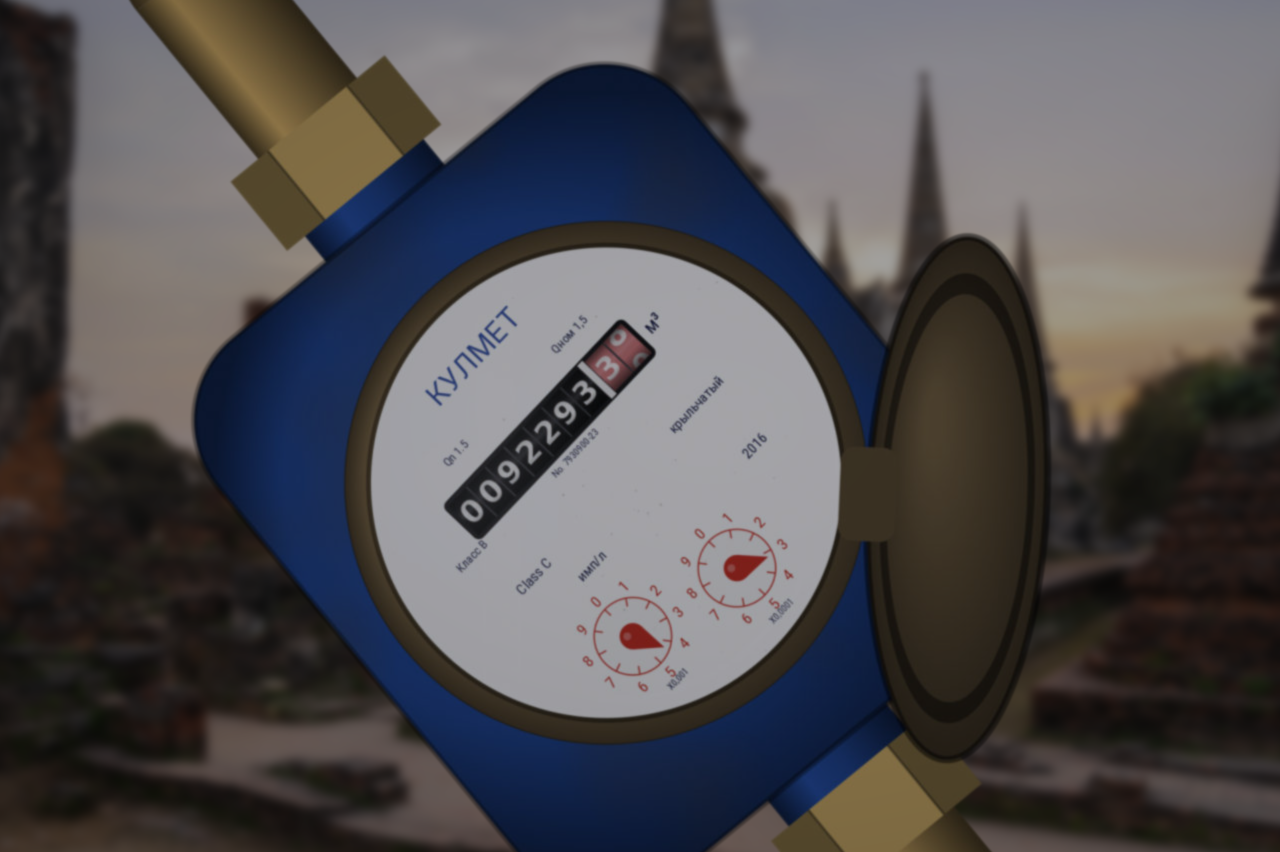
m³ 92293.3843
